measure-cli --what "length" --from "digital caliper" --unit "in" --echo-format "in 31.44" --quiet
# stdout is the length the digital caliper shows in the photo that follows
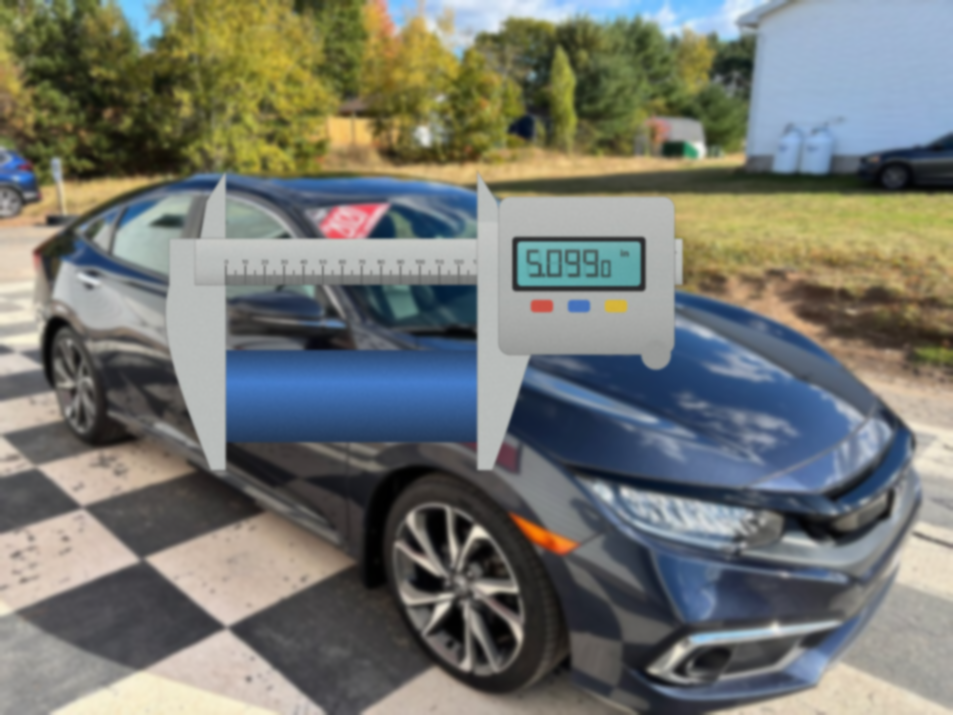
in 5.0990
